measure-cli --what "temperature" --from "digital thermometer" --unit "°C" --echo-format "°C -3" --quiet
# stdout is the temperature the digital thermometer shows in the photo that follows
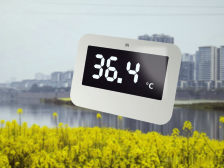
°C 36.4
